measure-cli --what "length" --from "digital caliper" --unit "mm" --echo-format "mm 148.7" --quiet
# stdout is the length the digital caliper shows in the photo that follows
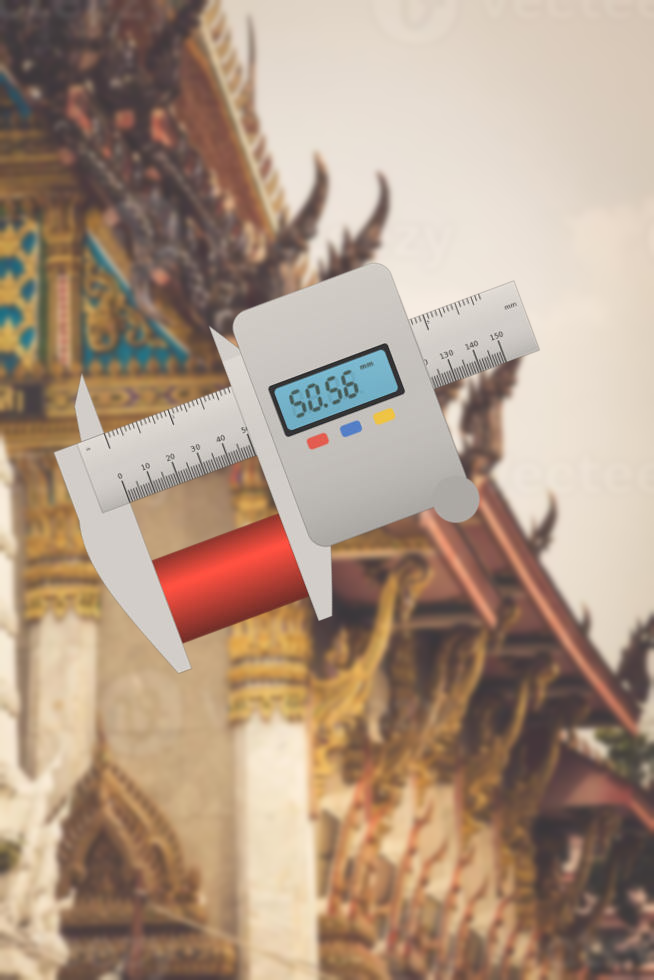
mm 50.56
